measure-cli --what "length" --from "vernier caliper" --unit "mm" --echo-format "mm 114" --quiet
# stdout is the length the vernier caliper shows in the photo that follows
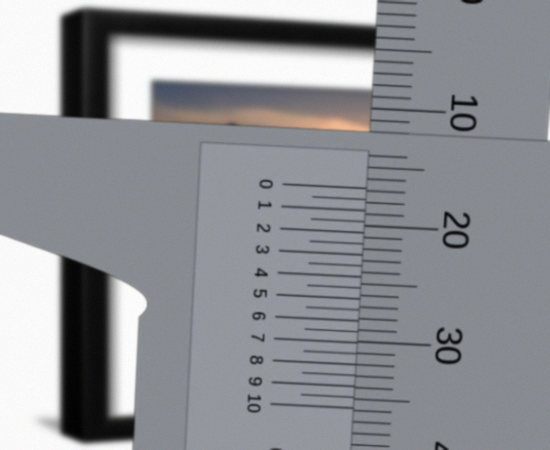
mm 16.8
